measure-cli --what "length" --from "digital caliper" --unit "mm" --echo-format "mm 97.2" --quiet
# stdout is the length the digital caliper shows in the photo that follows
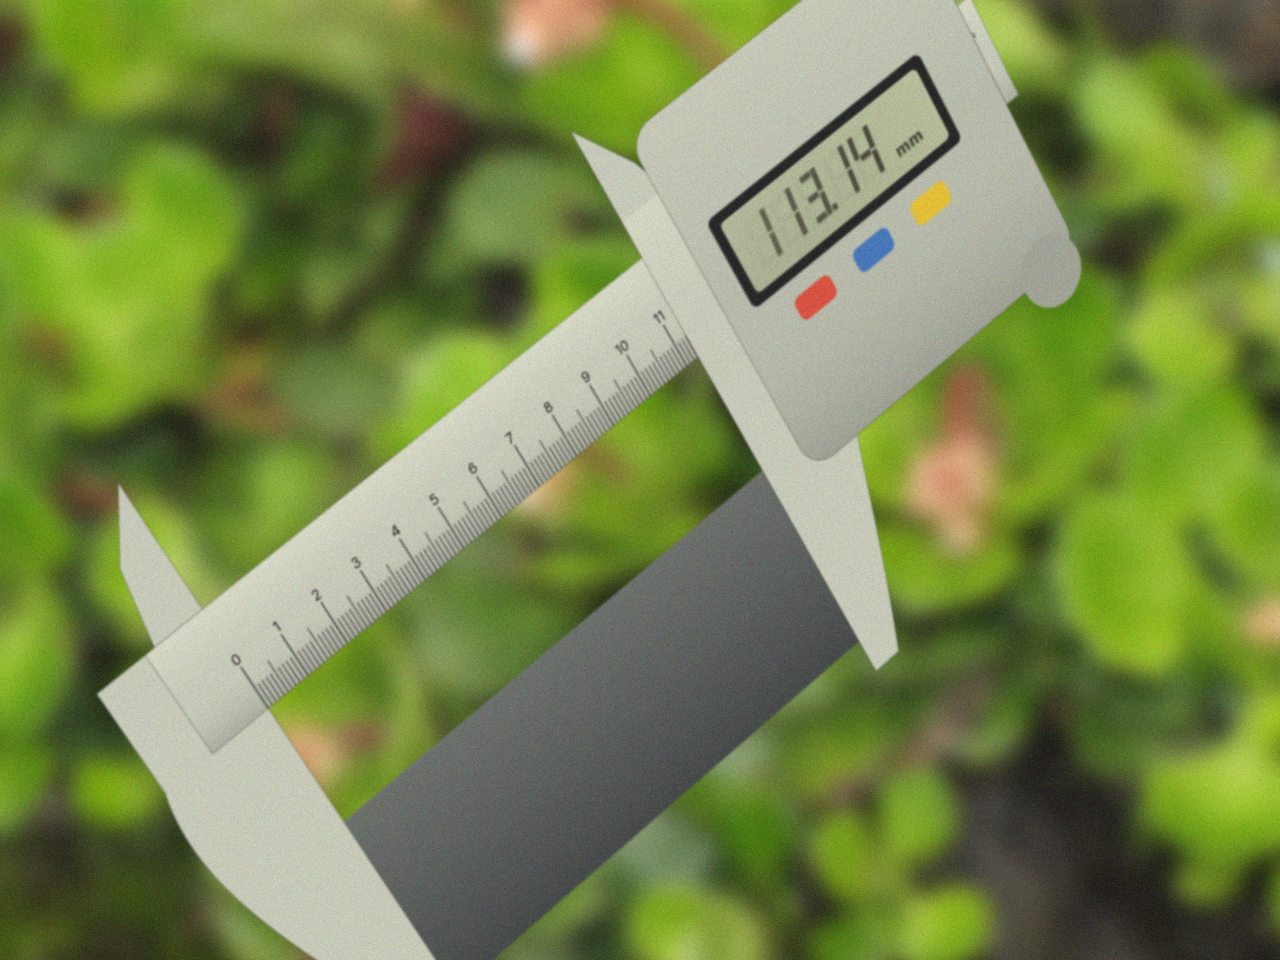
mm 113.14
